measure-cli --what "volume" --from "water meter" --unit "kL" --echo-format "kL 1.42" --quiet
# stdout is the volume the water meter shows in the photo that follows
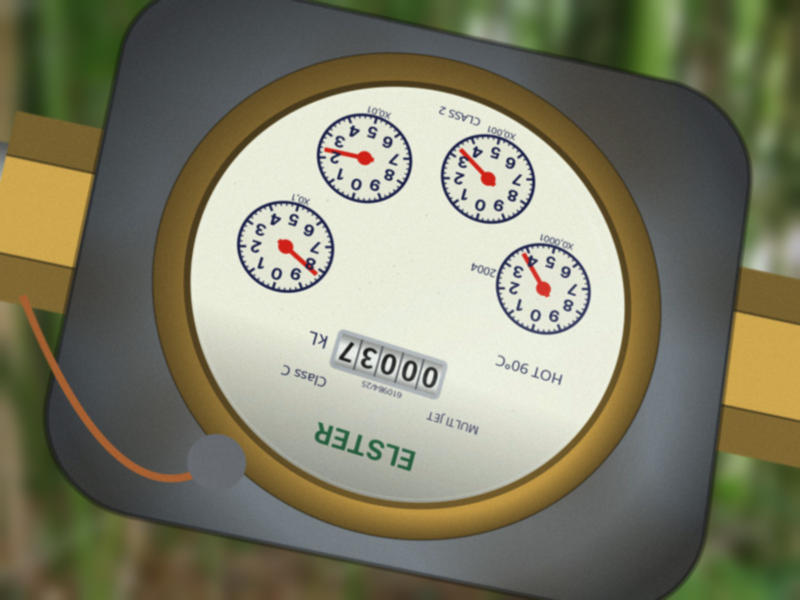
kL 37.8233
